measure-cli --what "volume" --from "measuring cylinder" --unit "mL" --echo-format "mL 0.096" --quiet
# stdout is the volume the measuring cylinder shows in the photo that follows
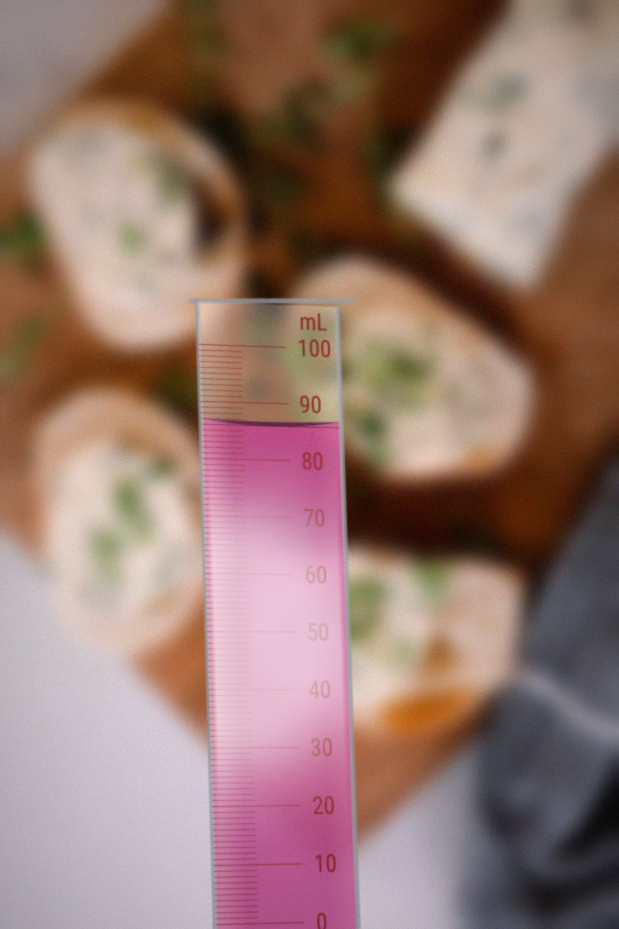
mL 86
